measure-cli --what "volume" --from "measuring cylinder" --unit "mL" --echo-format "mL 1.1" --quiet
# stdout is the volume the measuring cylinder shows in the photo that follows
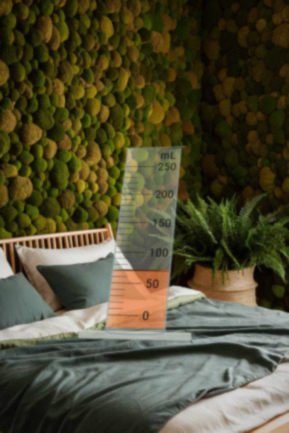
mL 70
